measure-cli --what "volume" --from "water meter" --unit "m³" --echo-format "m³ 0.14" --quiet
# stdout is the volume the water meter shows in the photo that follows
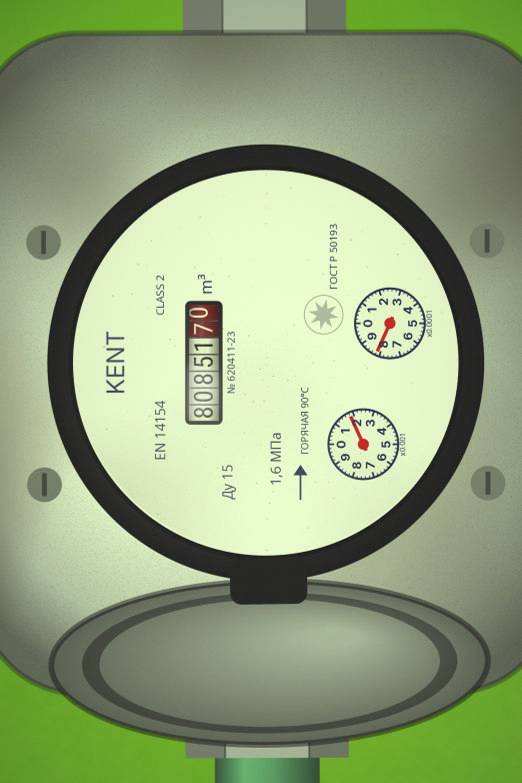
m³ 80851.7018
